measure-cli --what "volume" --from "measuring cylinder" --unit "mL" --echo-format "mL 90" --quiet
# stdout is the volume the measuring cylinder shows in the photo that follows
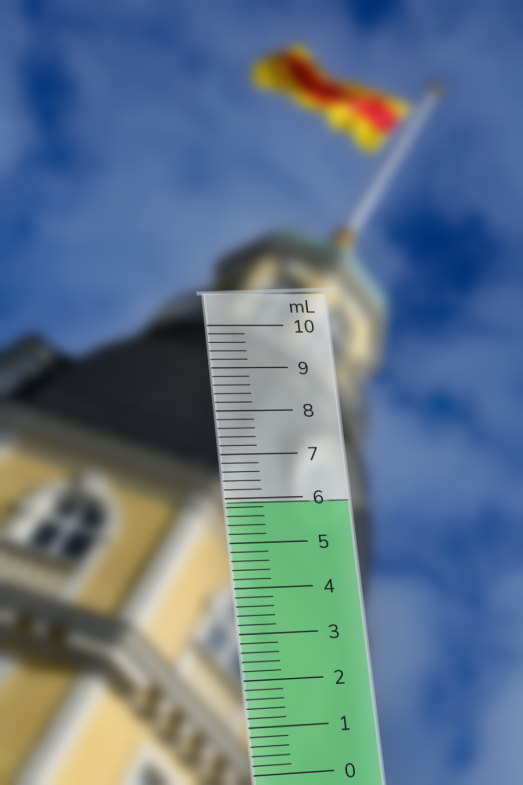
mL 5.9
